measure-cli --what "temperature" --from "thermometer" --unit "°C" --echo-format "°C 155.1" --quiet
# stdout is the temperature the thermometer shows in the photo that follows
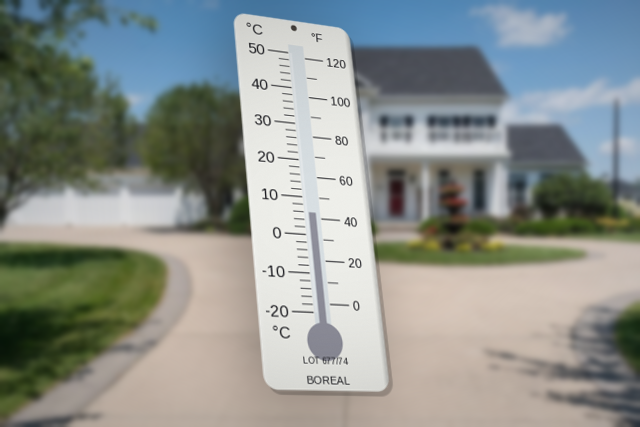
°C 6
